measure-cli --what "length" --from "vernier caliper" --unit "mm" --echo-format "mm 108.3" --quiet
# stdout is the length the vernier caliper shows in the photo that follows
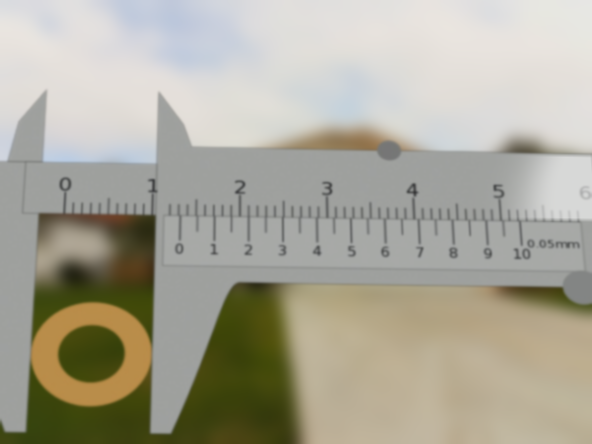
mm 13.2
